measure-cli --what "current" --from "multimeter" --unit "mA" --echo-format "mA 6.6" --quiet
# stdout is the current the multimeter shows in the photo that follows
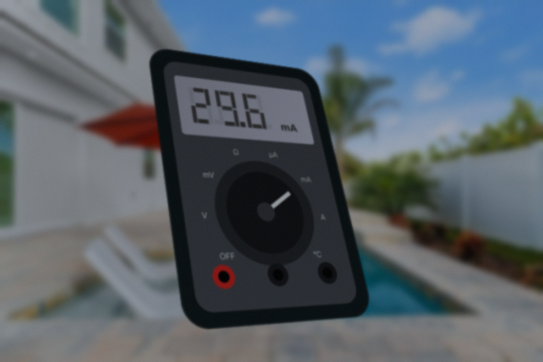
mA 29.6
